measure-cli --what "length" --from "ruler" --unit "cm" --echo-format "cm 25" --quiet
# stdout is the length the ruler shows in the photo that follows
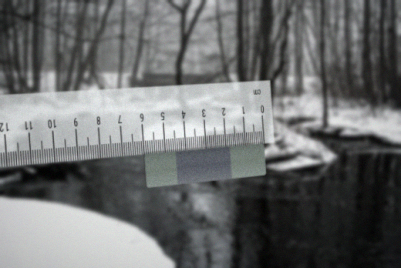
cm 6
